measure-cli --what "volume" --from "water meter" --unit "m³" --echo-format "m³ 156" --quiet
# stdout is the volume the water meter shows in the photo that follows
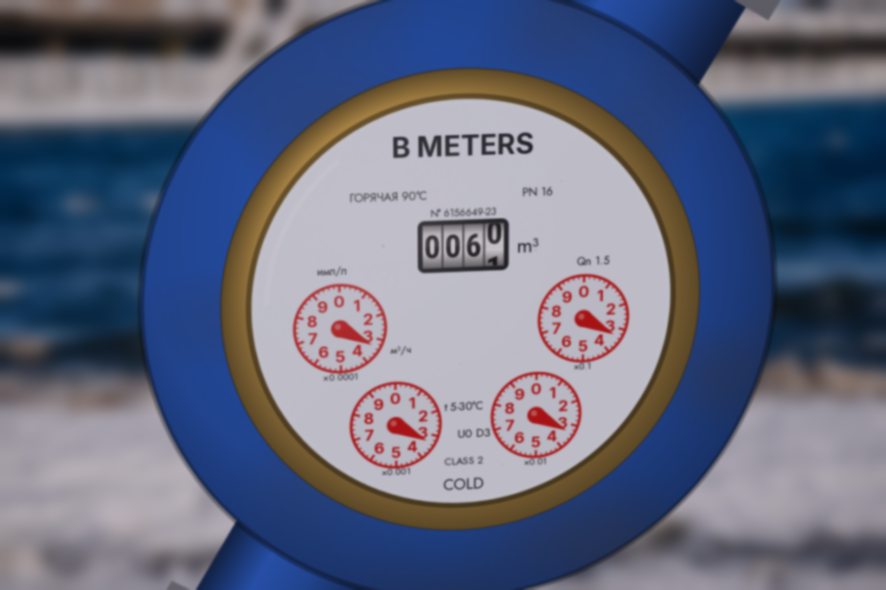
m³ 60.3333
